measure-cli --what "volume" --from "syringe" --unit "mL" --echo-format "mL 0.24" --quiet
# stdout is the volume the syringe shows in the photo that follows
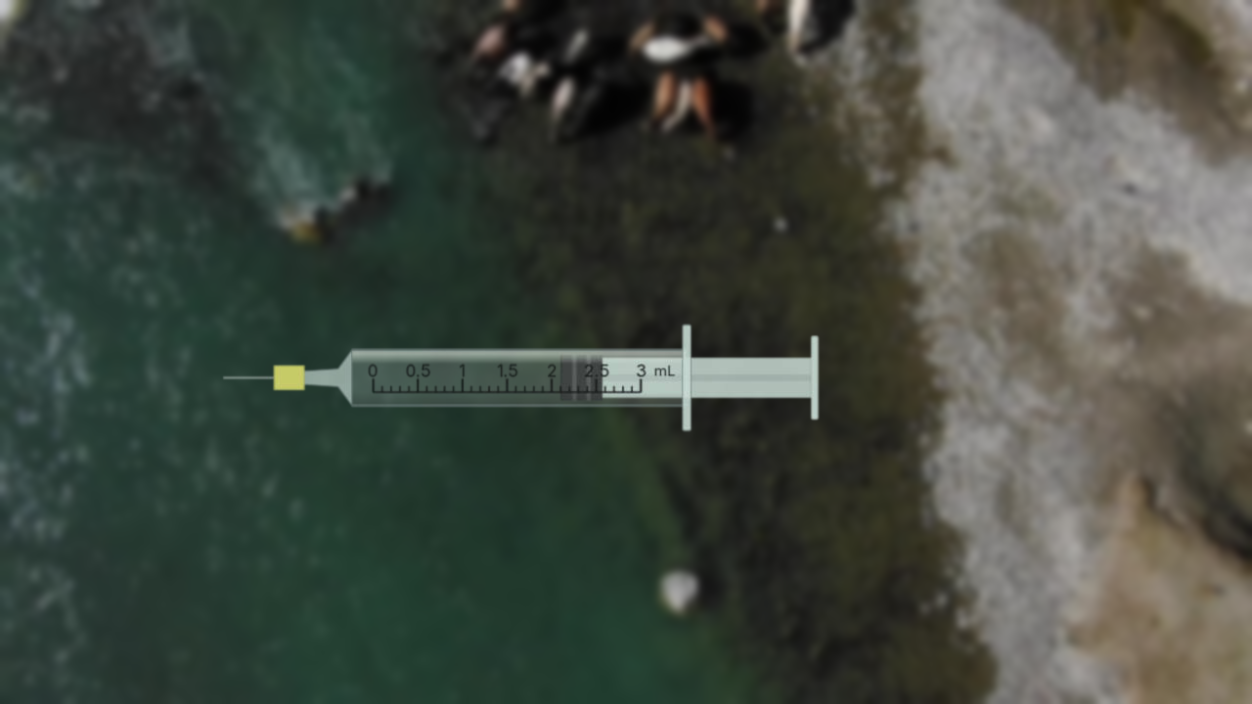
mL 2.1
